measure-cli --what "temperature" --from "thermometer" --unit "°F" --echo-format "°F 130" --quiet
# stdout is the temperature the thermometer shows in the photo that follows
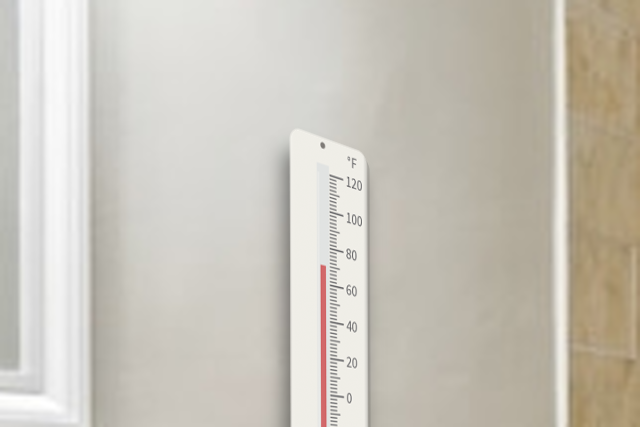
°F 70
